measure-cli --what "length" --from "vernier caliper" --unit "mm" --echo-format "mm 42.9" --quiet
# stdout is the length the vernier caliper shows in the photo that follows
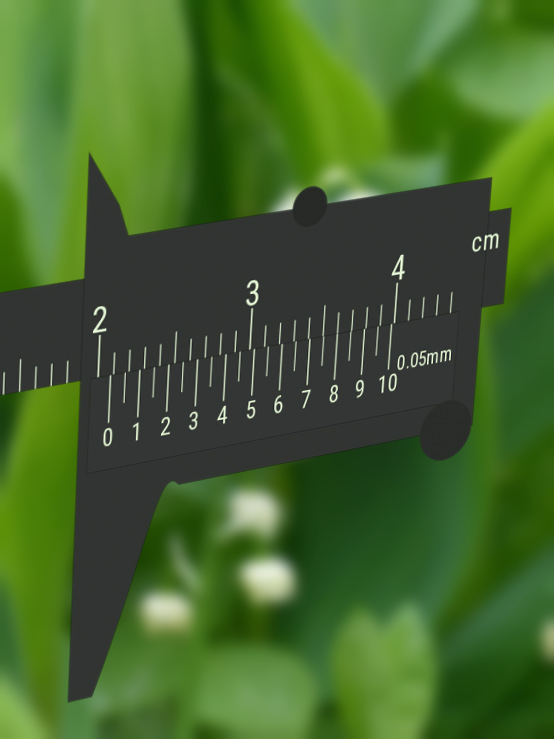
mm 20.8
